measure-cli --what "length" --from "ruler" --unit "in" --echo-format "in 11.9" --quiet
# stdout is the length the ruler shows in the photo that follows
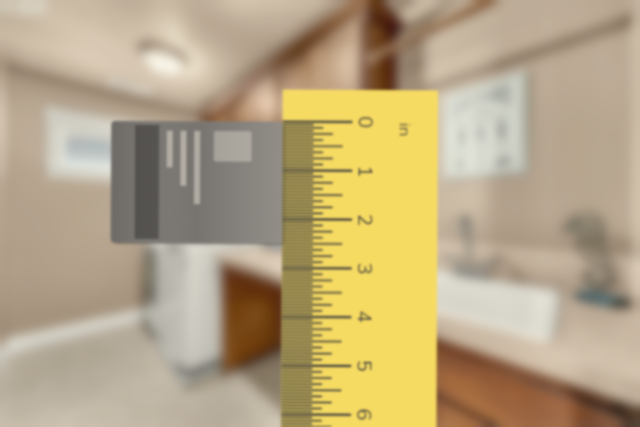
in 2.5
